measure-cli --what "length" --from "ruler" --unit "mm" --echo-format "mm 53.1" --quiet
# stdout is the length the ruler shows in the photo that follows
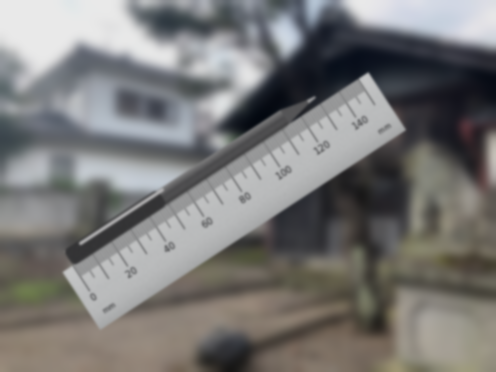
mm 130
